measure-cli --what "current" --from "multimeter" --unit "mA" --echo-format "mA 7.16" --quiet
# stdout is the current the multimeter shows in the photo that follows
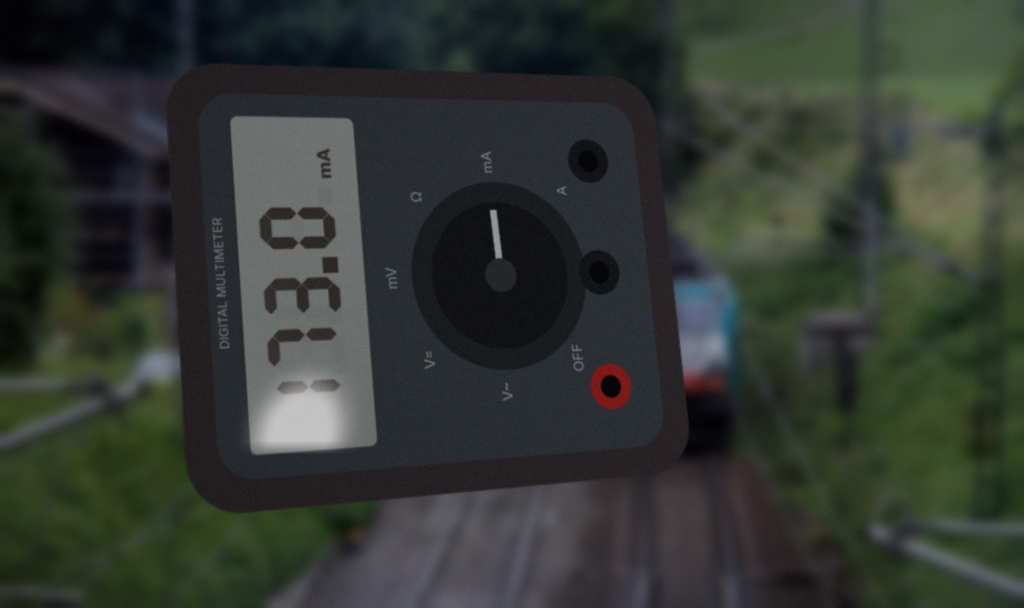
mA 173.0
